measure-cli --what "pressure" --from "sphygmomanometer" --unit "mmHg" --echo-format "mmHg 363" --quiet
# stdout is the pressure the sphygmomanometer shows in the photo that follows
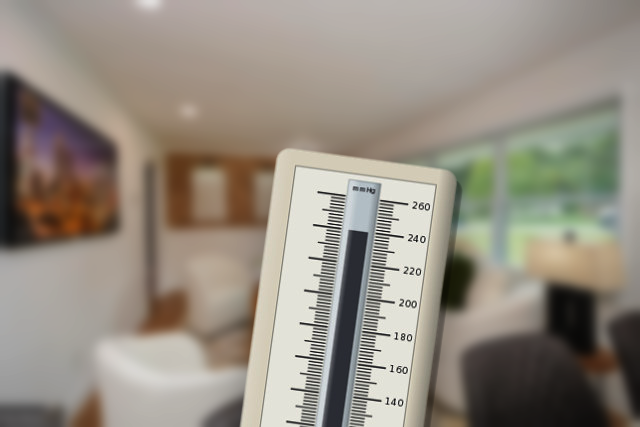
mmHg 240
